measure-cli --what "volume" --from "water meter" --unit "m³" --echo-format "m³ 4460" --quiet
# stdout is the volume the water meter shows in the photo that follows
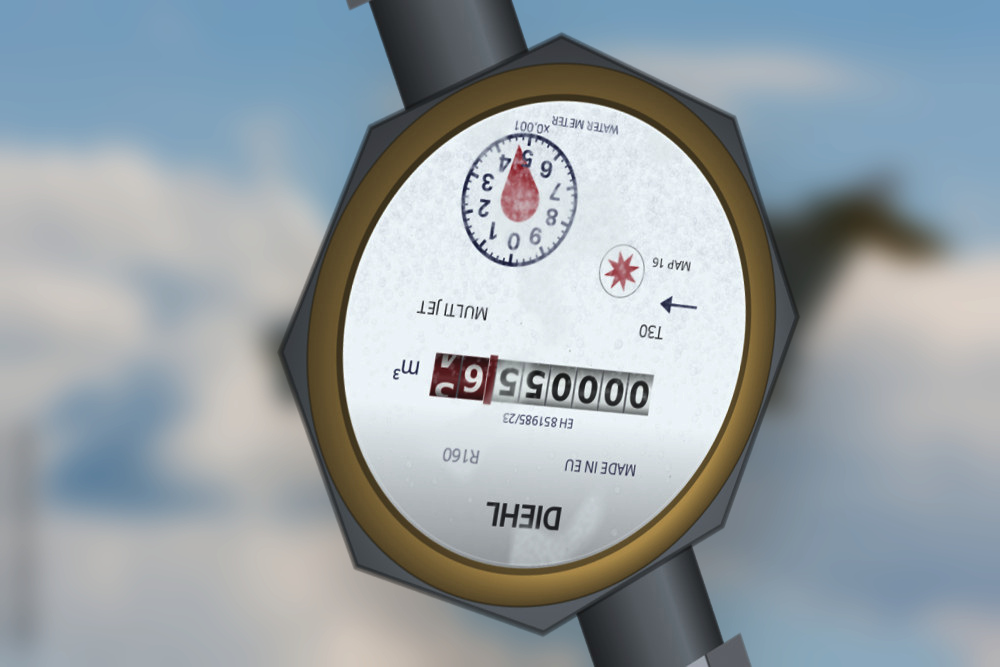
m³ 55.634
